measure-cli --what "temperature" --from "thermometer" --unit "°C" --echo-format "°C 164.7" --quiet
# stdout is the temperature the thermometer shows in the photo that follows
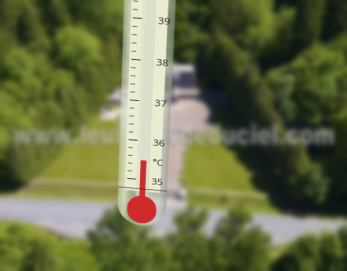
°C 35.5
